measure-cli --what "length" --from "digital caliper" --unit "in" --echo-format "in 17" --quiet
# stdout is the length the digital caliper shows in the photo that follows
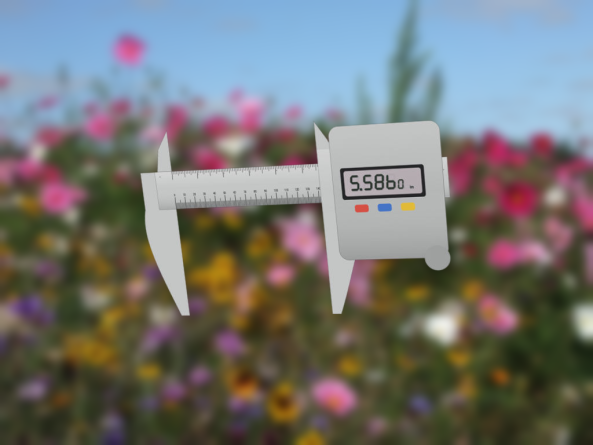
in 5.5860
